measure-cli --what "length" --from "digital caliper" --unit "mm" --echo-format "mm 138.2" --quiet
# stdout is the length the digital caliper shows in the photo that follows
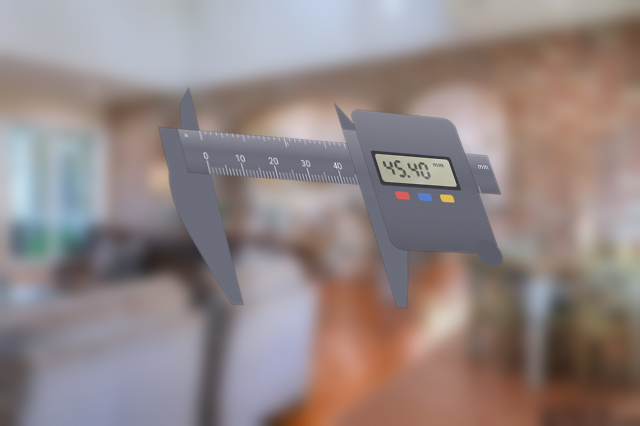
mm 45.40
